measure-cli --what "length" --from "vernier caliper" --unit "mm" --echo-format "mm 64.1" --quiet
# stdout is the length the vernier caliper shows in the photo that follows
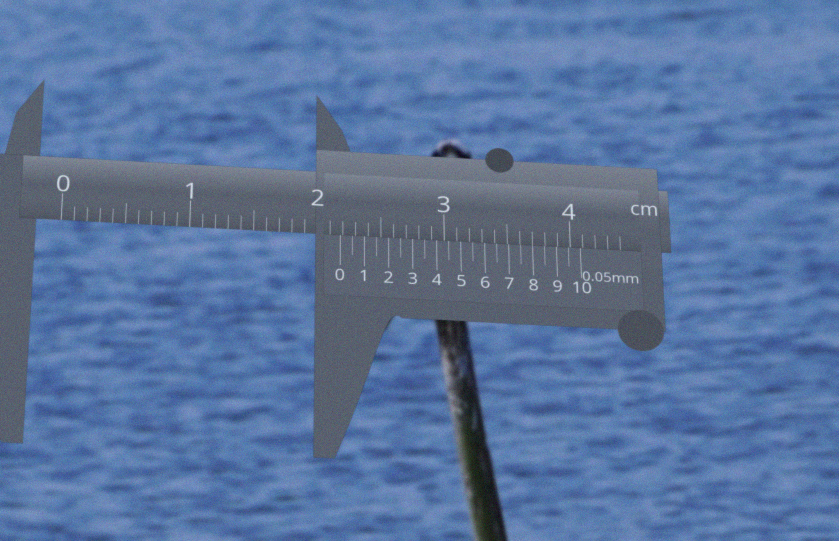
mm 21.8
